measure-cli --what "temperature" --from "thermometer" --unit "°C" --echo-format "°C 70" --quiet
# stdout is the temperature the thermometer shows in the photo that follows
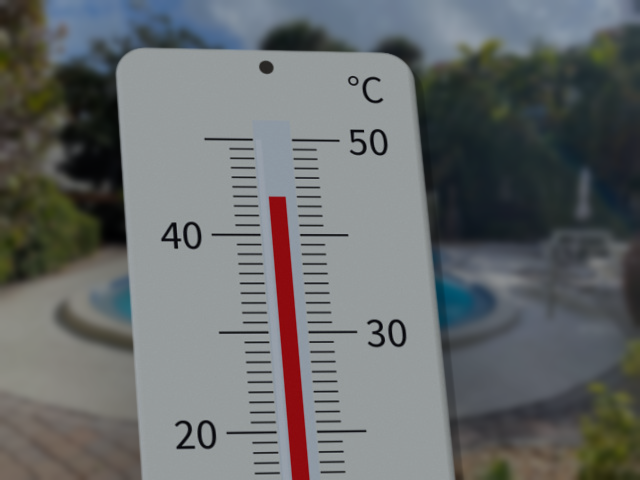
°C 44
